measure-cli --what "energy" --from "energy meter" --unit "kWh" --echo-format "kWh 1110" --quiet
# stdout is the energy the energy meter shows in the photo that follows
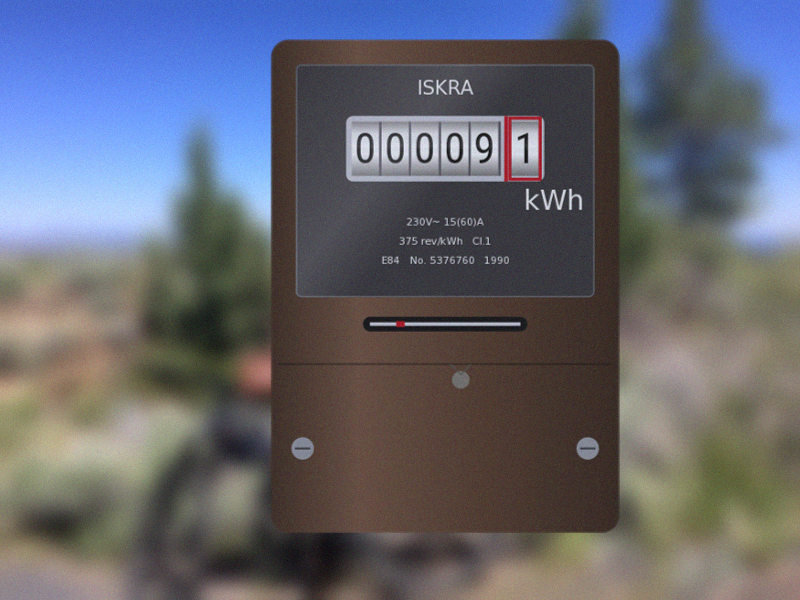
kWh 9.1
